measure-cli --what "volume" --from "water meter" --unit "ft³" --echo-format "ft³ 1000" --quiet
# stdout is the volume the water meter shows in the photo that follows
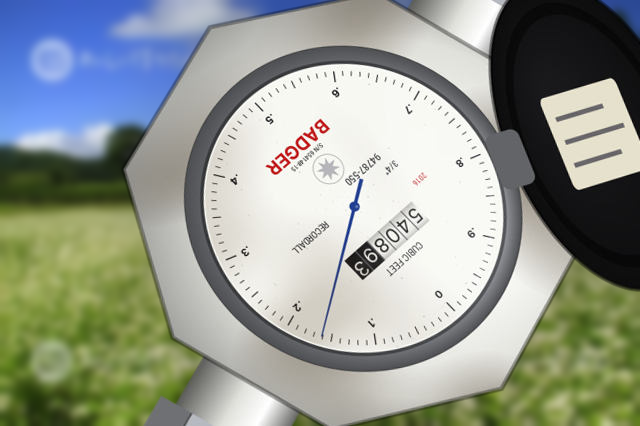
ft³ 540893.16
